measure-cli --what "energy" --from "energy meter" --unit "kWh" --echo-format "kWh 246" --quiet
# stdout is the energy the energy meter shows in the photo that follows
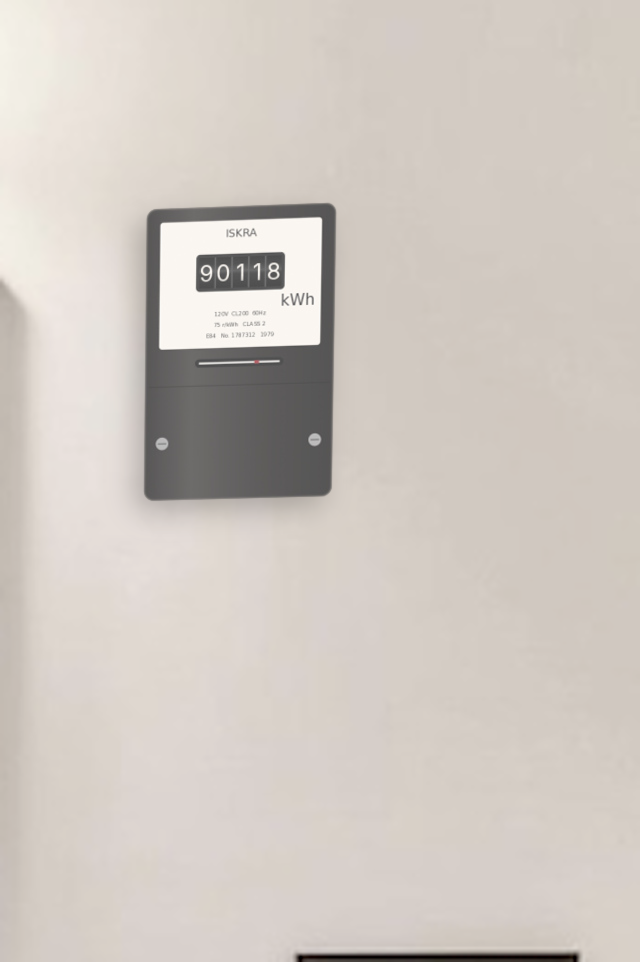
kWh 90118
